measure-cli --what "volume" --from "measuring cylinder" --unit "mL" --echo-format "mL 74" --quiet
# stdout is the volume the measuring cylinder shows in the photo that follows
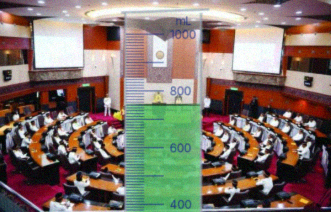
mL 750
